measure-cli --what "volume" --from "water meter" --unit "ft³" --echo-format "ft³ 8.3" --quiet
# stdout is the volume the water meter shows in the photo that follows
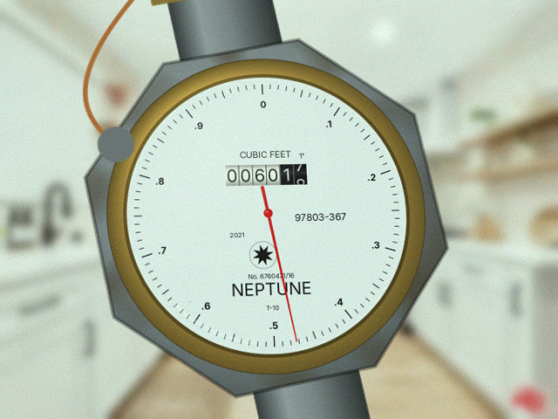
ft³ 6017.47
